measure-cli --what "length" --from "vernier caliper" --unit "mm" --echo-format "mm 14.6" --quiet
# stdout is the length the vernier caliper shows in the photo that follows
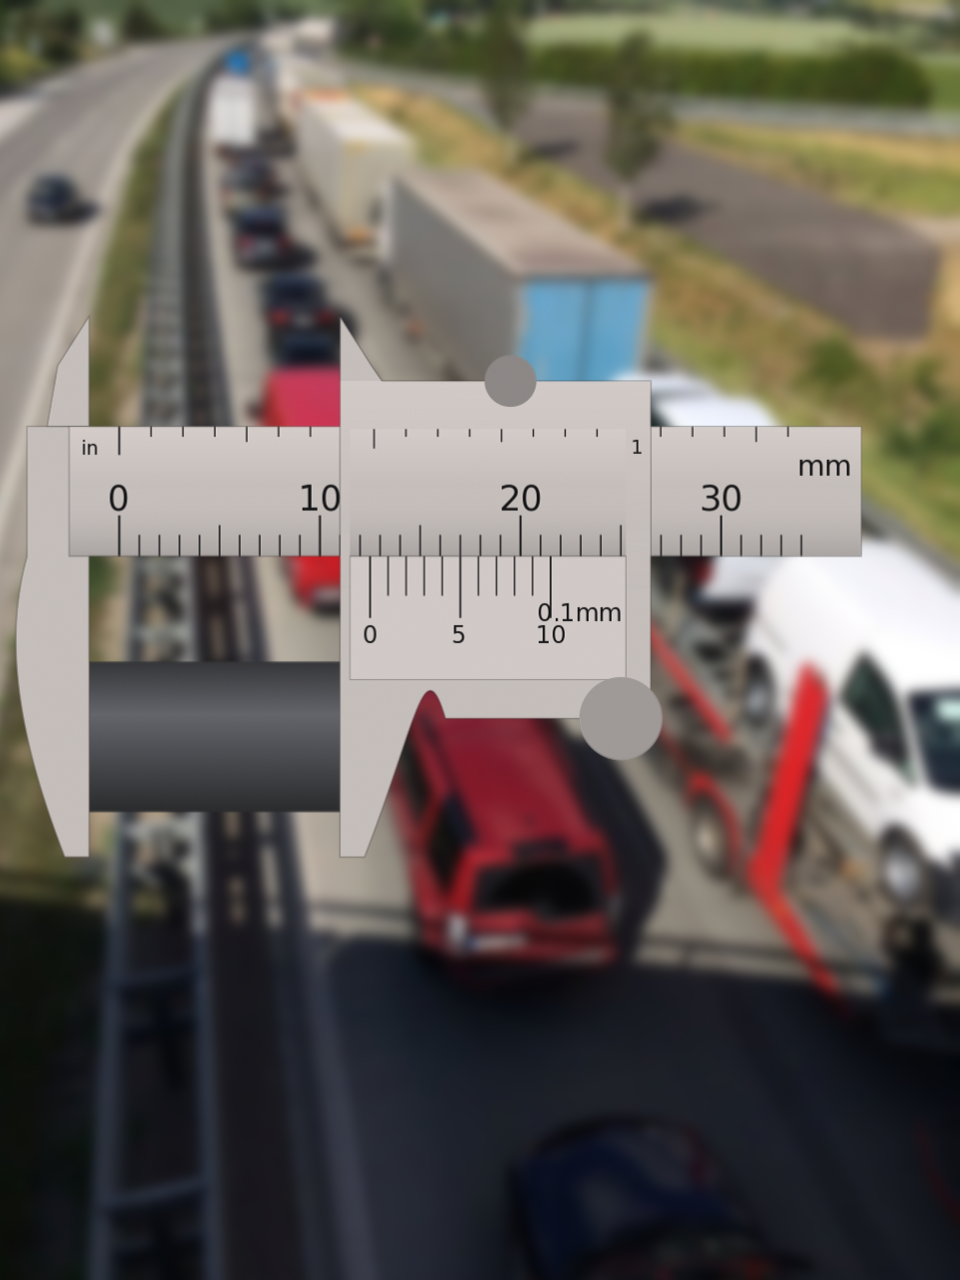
mm 12.5
